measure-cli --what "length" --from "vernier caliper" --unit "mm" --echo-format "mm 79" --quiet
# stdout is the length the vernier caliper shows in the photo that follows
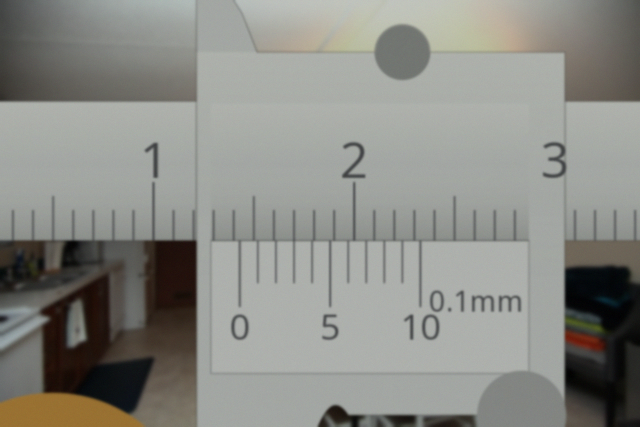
mm 14.3
